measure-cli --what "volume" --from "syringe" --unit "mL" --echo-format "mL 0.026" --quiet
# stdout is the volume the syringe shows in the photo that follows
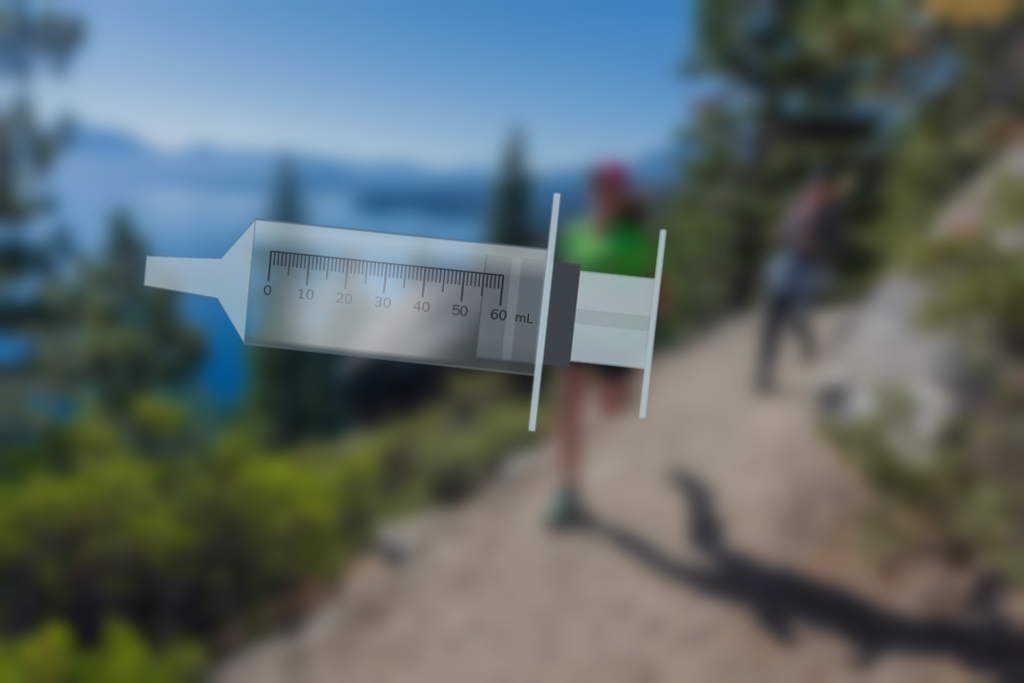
mL 55
